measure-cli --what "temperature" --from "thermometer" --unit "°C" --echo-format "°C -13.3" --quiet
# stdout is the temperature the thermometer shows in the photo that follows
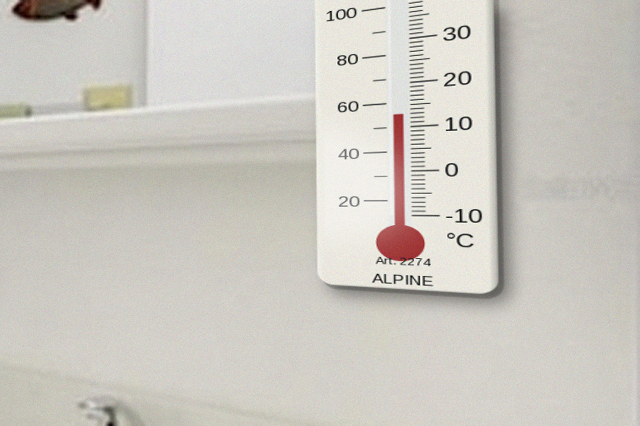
°C 13
